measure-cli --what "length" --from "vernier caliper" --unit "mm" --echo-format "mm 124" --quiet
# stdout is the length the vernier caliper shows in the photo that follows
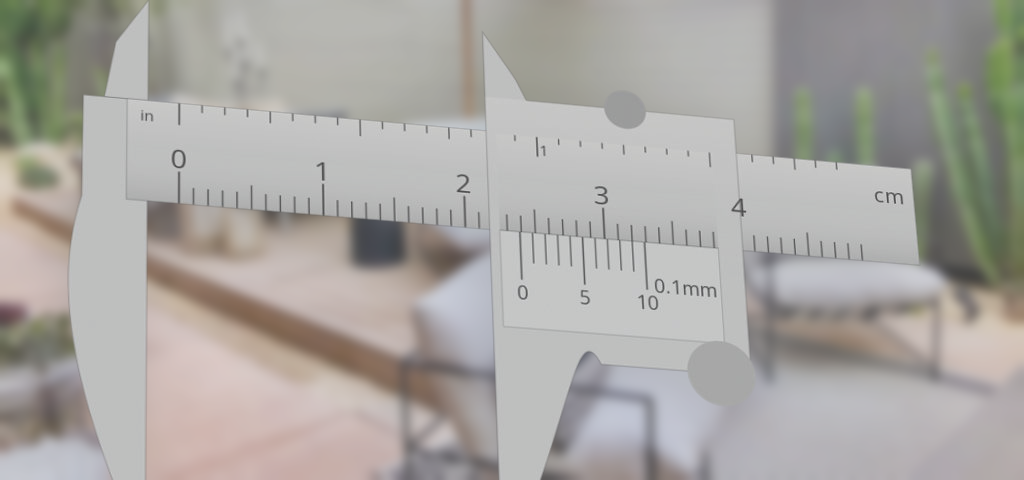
mm 23.9
